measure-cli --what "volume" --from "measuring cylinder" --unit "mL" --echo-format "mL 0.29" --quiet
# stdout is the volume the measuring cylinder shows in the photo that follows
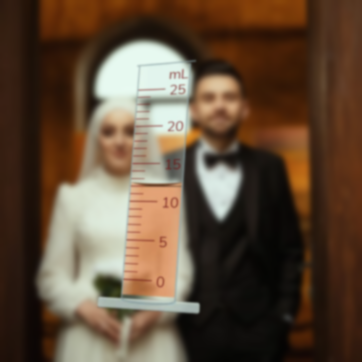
mL 12
